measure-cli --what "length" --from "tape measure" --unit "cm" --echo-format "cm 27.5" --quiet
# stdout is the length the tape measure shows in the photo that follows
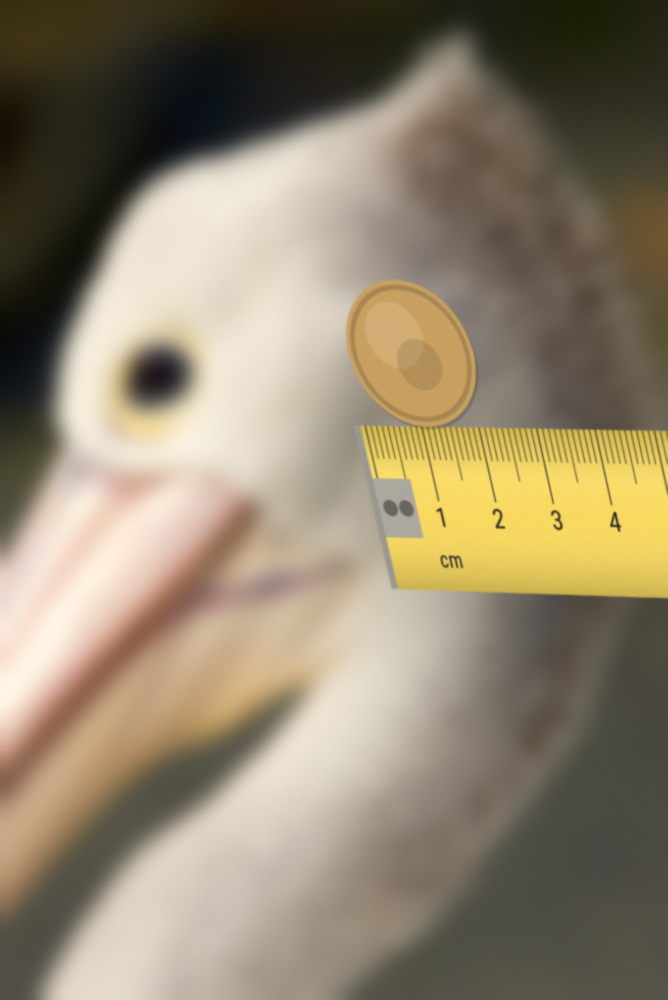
cm 2.2
